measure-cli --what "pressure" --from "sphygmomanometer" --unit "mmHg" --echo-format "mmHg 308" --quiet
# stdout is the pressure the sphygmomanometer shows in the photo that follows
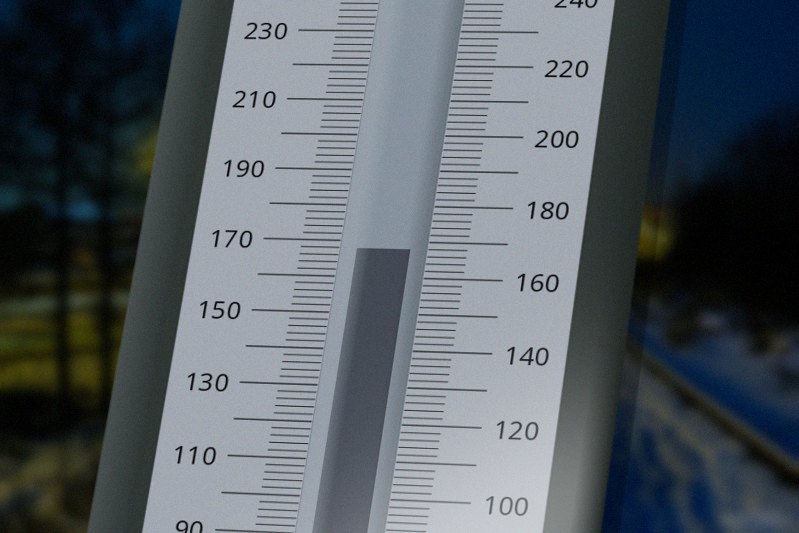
mmHg 168
